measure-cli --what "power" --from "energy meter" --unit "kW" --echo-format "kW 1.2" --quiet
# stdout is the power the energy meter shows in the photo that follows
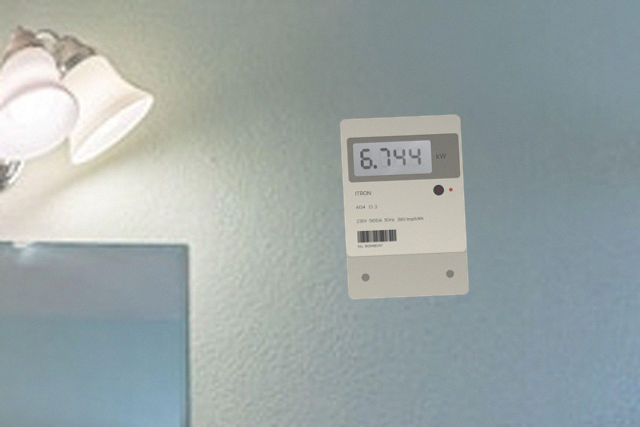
kW 6.744
